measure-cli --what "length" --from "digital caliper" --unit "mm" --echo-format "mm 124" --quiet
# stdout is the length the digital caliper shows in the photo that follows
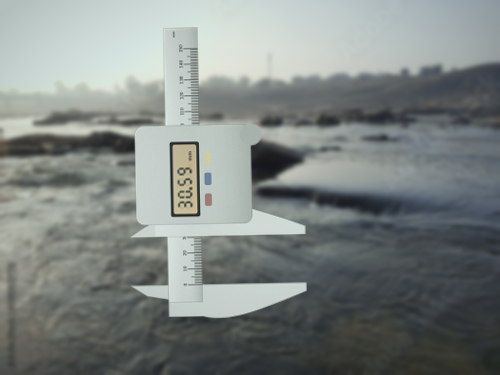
mm 30.59
